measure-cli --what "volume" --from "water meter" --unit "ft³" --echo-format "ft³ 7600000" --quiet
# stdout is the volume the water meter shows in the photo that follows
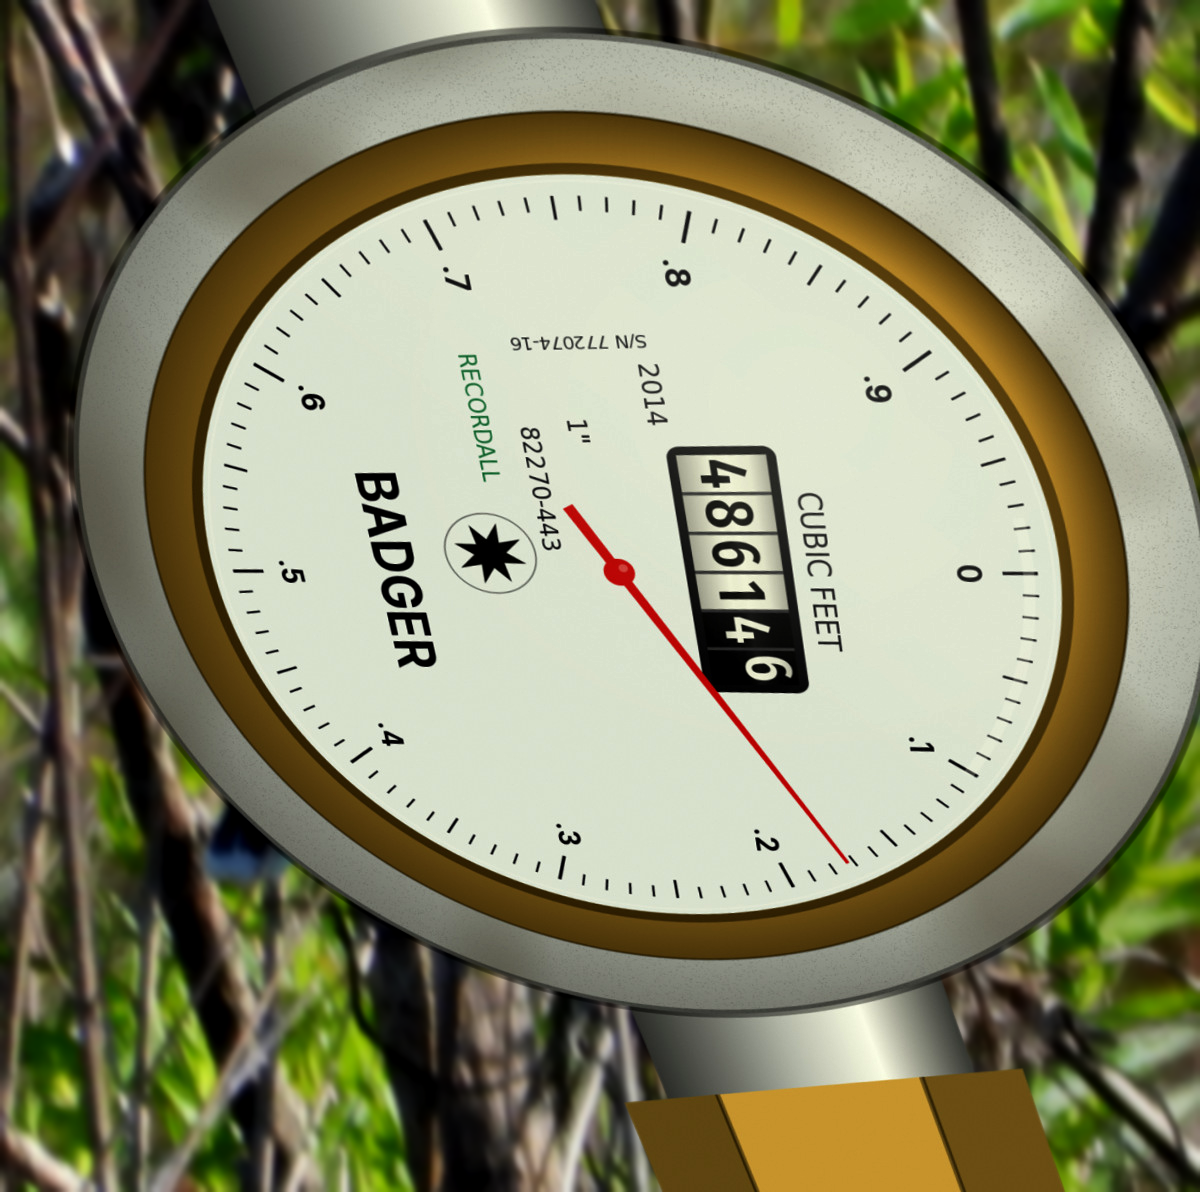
ft³ 486146.17
